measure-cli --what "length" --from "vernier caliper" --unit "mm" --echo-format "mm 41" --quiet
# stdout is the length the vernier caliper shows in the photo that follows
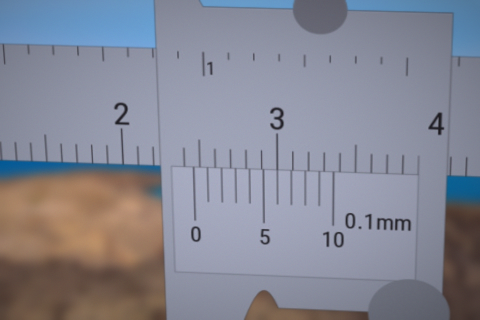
mm 24.6
